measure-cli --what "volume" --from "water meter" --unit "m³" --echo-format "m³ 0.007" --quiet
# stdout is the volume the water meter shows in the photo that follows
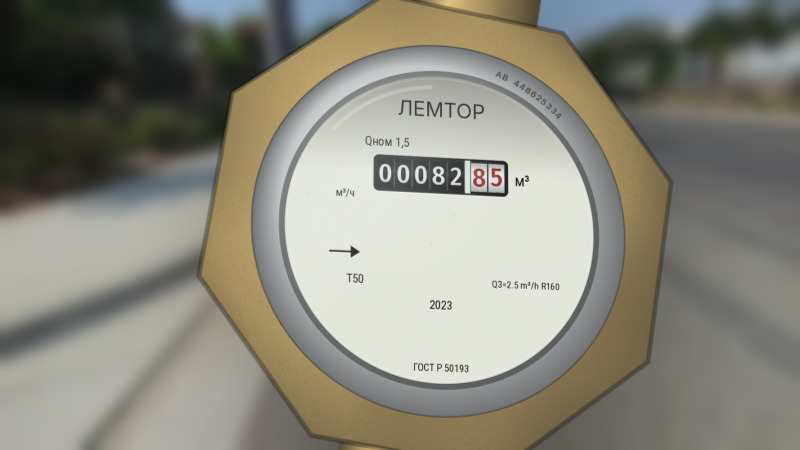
m³ 82.85
